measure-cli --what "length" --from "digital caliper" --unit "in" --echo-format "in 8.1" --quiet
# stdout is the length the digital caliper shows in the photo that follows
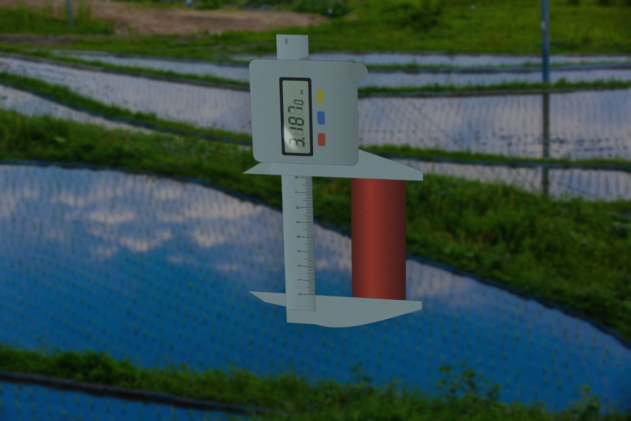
in 3.1870
